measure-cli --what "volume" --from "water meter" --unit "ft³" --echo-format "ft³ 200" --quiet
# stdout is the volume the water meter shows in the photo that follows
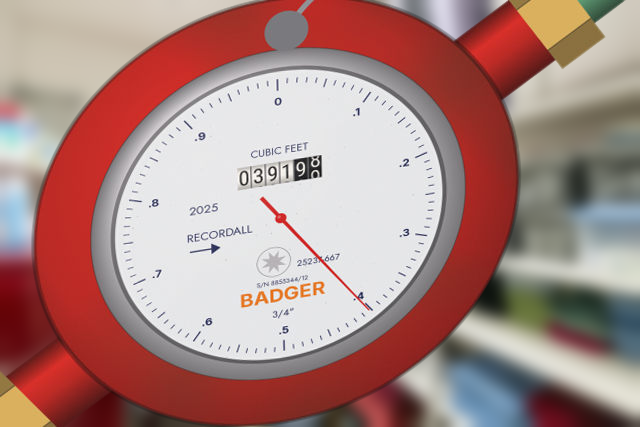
ft³ 39198.40
